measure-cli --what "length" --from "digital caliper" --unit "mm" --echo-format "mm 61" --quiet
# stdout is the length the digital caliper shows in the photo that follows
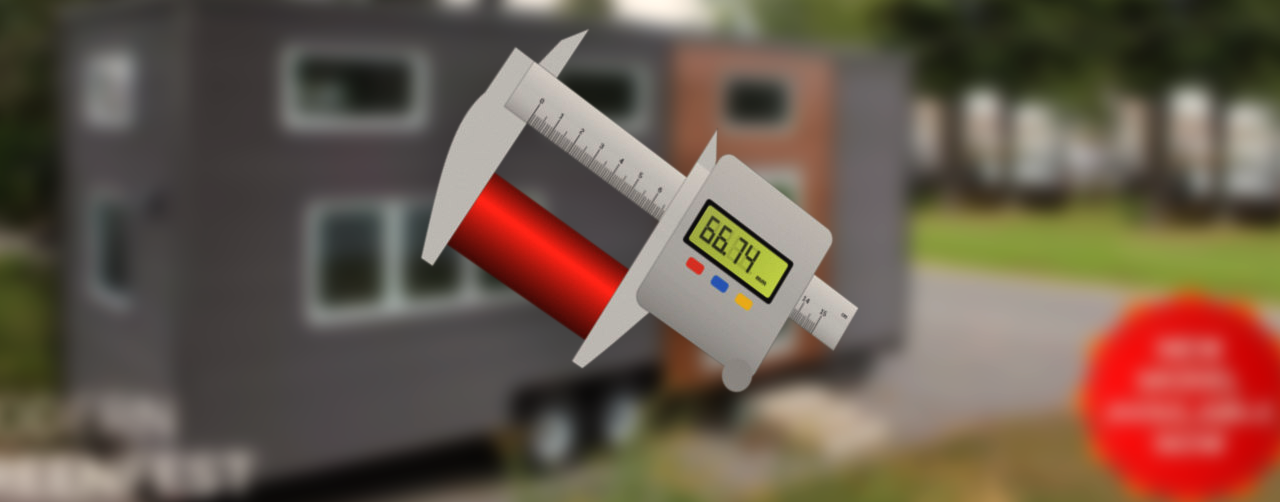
mm 66.74
